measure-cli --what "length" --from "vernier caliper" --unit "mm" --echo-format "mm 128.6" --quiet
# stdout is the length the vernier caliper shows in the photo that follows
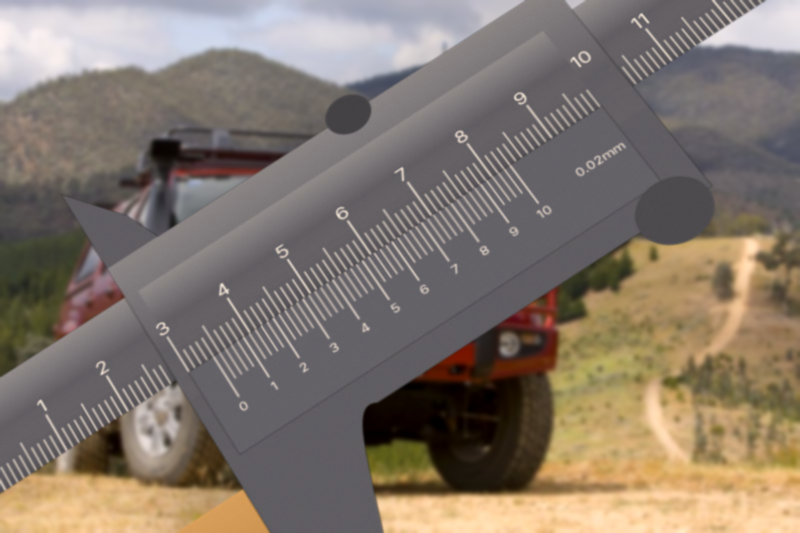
mm 34.0
